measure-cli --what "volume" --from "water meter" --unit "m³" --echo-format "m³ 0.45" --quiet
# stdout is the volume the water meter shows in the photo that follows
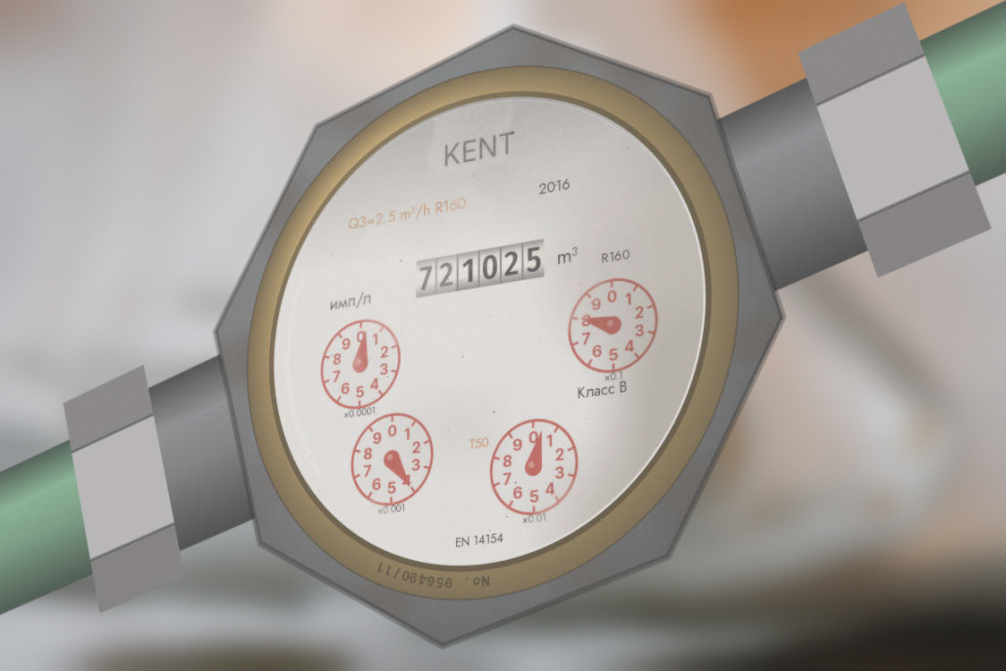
m³ 721025.8040
